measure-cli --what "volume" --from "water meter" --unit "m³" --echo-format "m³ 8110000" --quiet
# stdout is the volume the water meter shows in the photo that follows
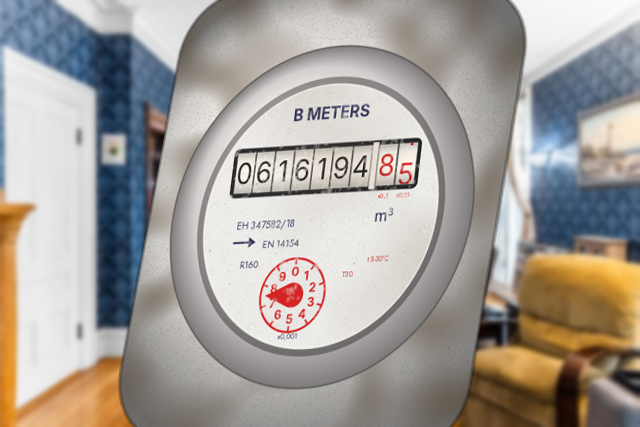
m³ 616194.847
